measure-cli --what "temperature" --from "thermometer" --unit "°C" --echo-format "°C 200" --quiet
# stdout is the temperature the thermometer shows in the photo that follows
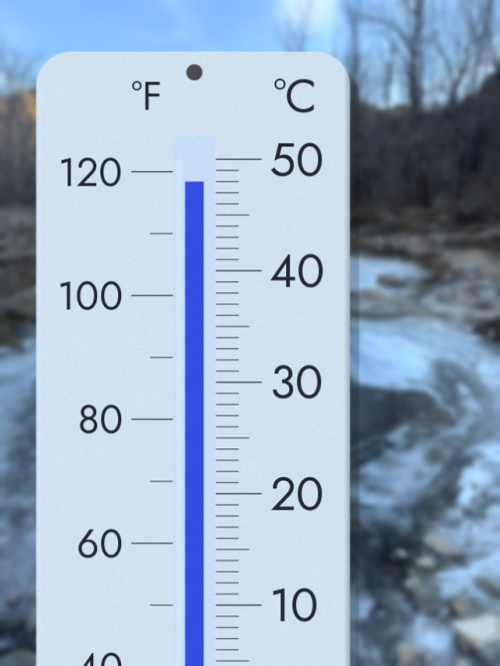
°C 48
